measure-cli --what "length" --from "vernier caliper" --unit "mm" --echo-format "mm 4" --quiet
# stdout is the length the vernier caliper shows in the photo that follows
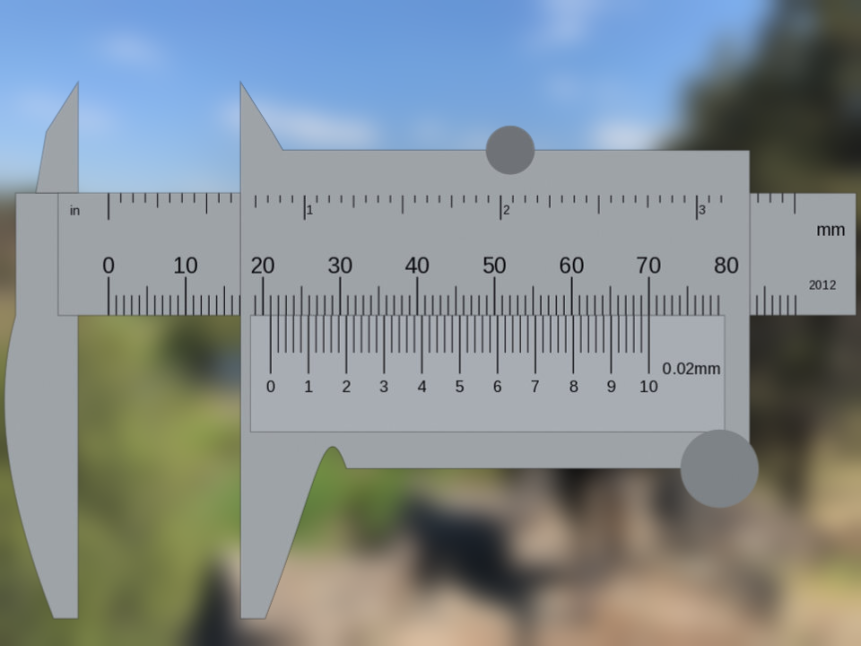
mm 21.0
